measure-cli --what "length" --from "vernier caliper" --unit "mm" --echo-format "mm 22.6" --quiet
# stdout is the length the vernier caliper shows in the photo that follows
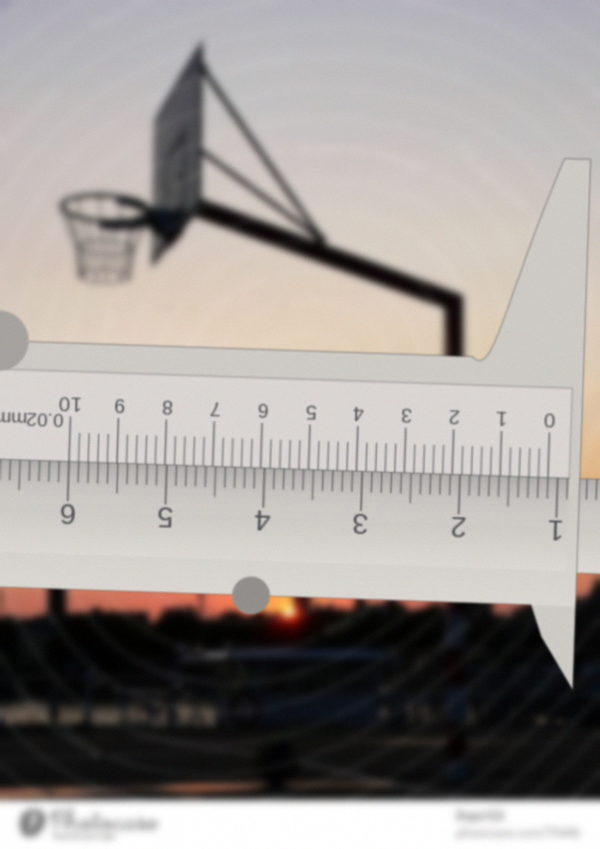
mm 11.0
